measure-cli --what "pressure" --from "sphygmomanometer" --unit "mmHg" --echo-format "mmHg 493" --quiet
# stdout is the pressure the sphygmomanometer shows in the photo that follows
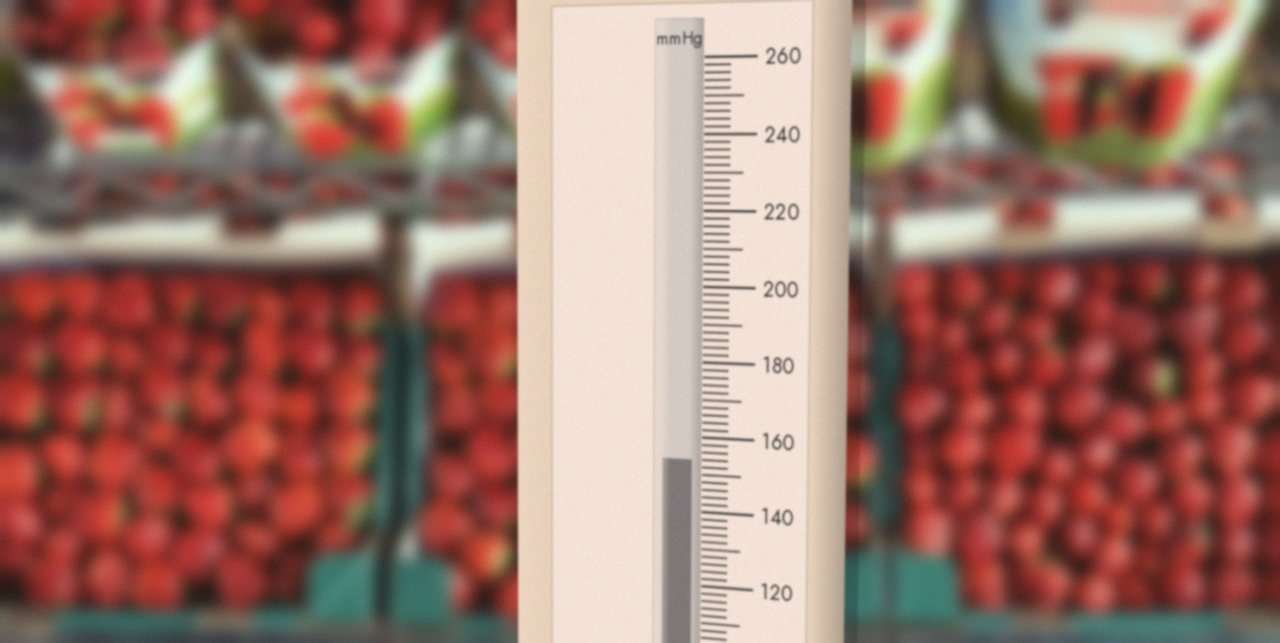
mmHg 154
